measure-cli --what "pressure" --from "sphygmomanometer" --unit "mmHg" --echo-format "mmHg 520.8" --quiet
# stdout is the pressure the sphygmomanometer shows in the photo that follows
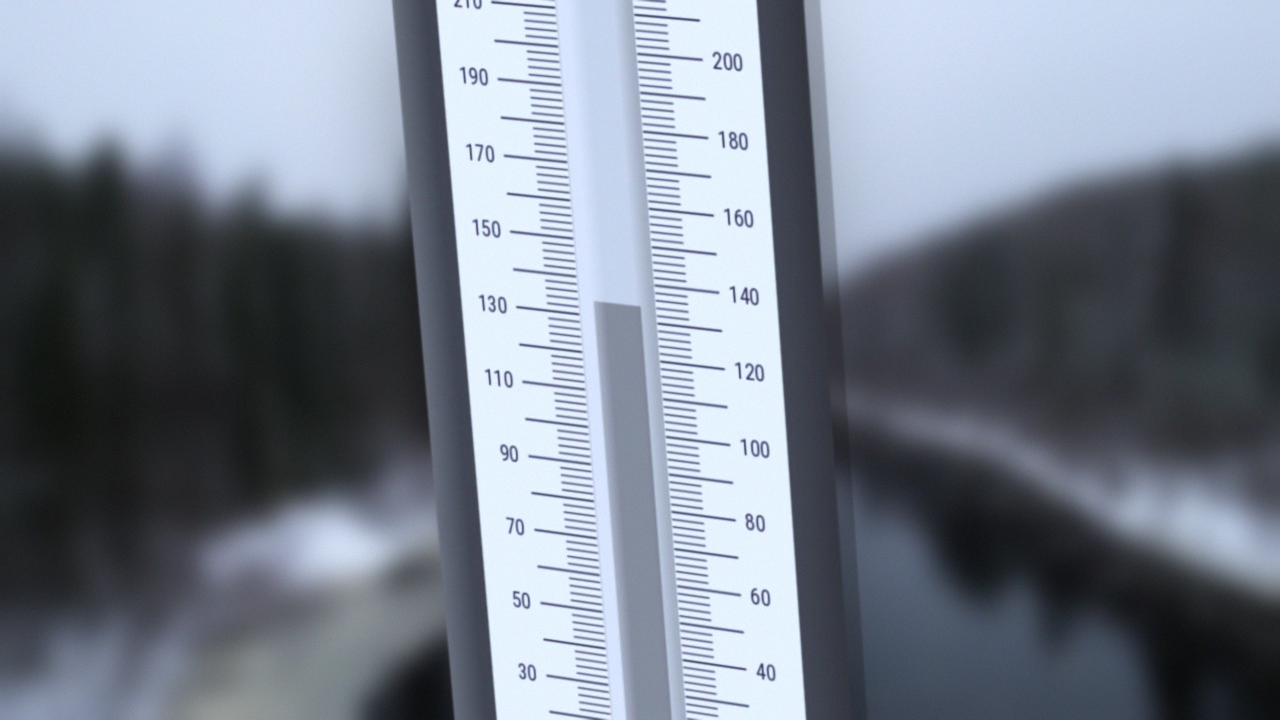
mmHg 134
